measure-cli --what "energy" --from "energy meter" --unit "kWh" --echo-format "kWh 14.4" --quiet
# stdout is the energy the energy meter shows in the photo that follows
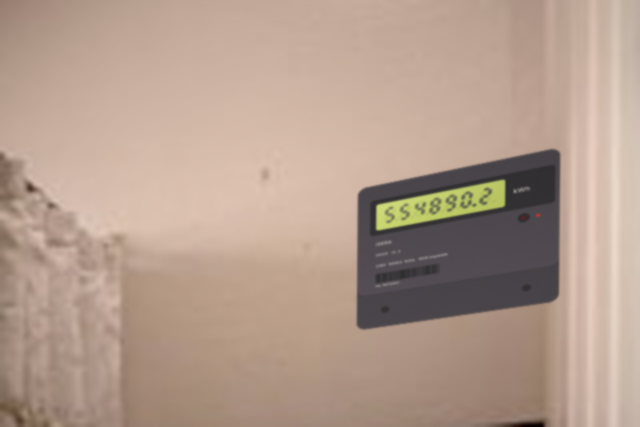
kWh 554890.2
